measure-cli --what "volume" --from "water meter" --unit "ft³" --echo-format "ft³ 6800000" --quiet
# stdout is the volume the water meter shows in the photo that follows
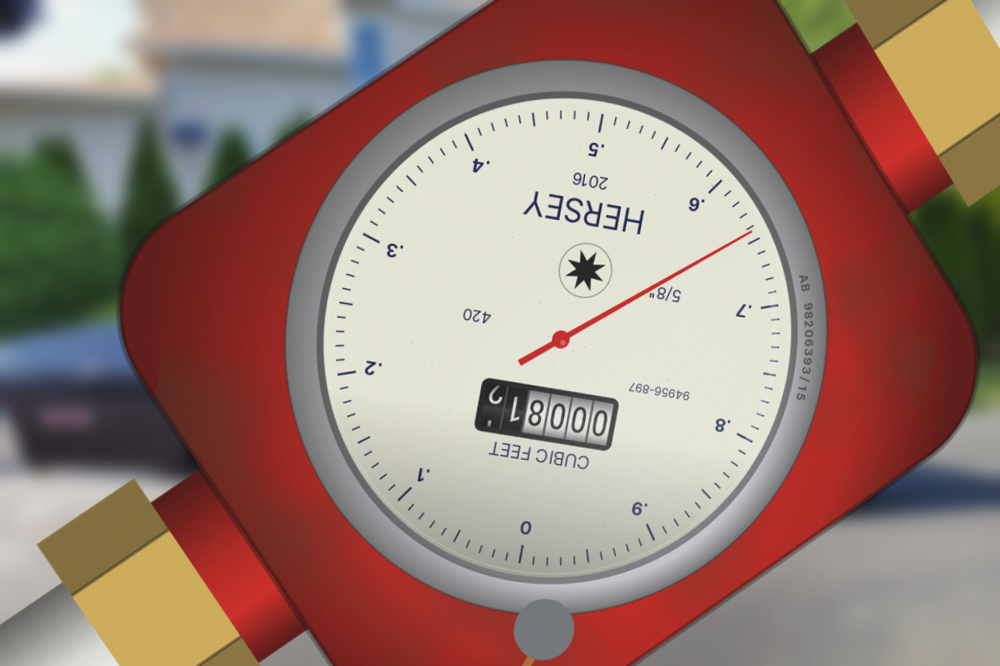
ft³ 811.64
